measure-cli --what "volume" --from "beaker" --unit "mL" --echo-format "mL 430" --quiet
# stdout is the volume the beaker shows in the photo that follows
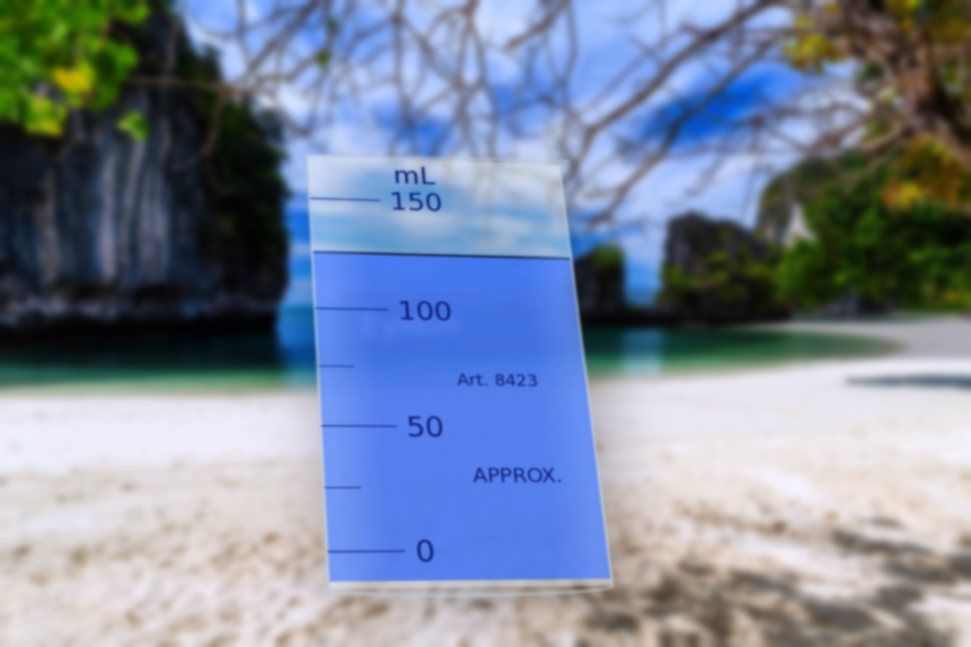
mL 125
